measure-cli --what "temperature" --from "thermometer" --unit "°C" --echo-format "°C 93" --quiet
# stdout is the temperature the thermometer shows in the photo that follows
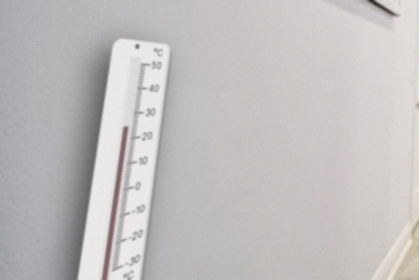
°C 25
